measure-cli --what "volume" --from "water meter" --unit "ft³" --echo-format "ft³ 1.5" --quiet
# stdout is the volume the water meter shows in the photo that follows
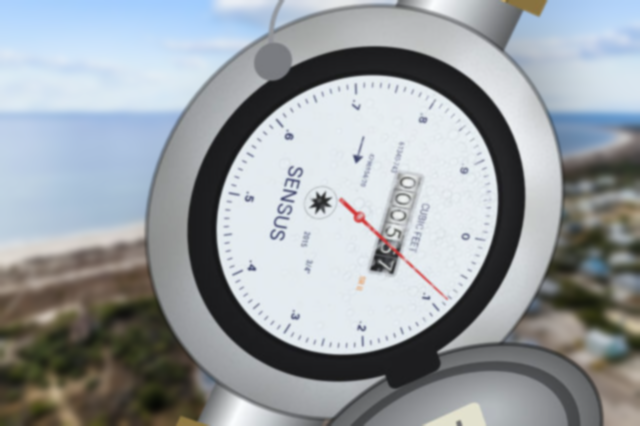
ft³ 557.08
